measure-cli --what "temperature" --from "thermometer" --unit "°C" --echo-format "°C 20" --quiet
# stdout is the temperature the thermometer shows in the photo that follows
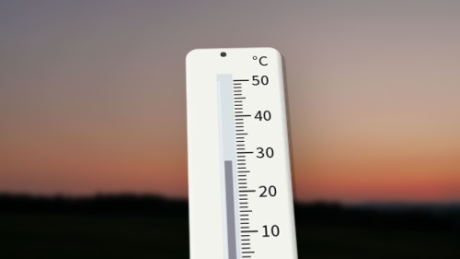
°C 28
